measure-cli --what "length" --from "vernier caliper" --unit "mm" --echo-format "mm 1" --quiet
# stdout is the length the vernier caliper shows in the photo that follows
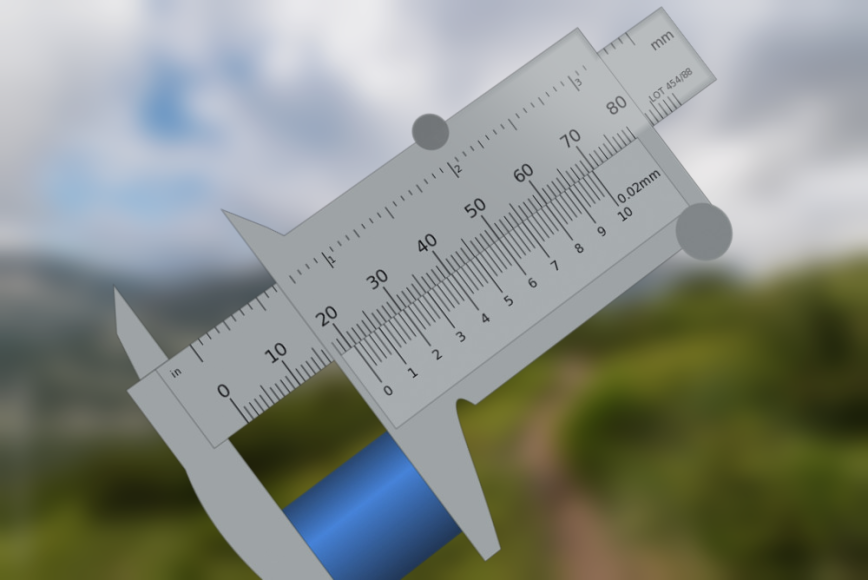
mm 20.6
